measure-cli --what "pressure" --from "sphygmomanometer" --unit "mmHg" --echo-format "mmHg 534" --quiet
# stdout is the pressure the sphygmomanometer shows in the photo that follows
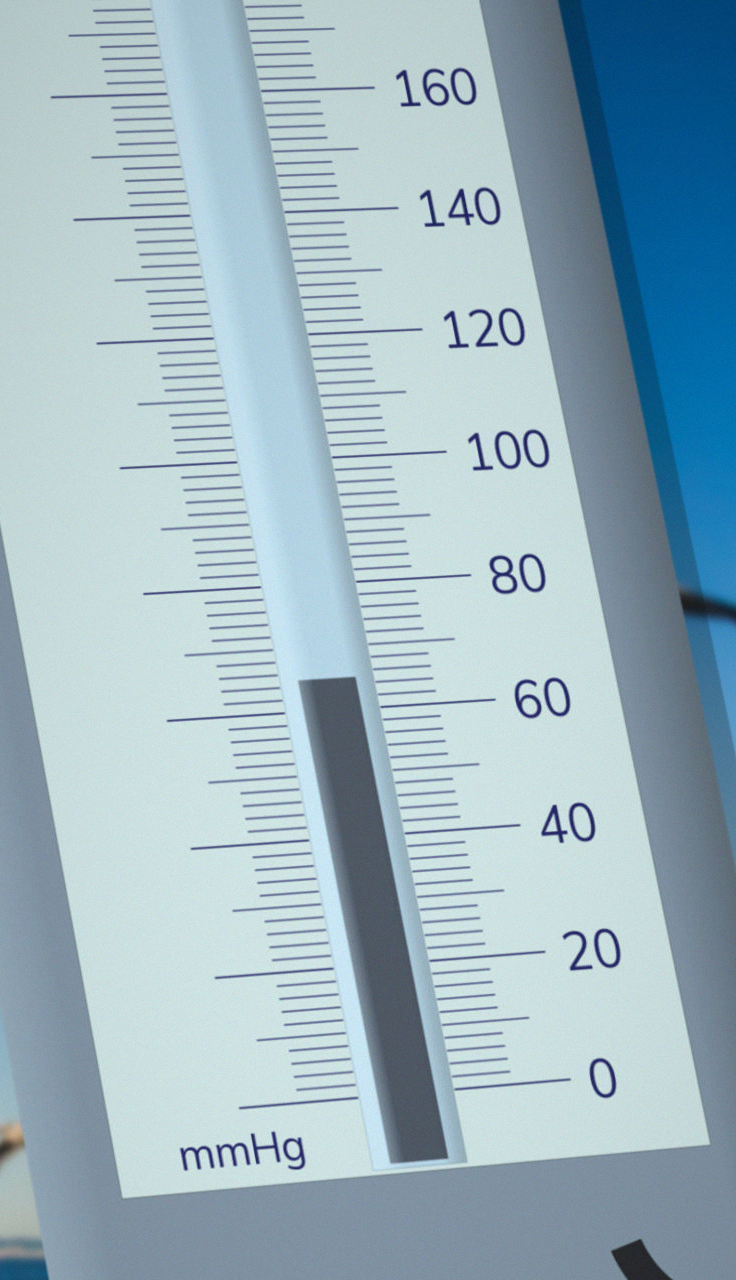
mmHg 65
